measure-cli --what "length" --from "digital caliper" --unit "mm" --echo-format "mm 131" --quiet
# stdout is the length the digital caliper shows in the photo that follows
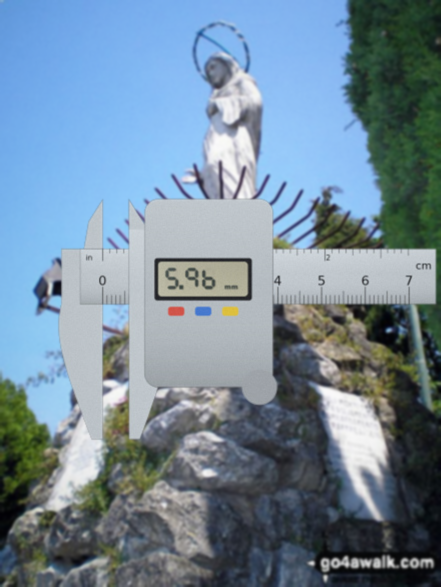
mm 5.96
